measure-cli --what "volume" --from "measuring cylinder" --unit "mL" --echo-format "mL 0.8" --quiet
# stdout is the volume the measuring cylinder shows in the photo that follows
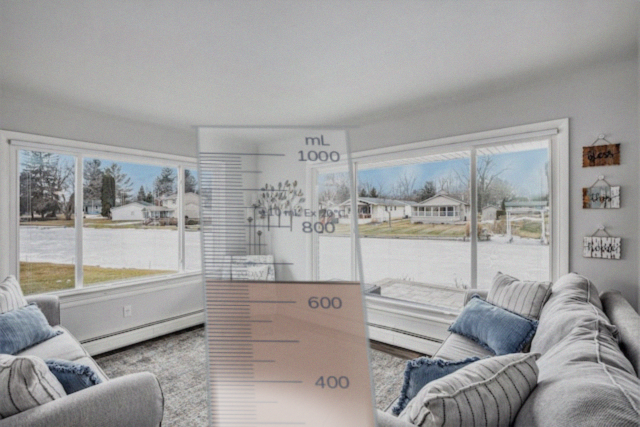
mL 650
